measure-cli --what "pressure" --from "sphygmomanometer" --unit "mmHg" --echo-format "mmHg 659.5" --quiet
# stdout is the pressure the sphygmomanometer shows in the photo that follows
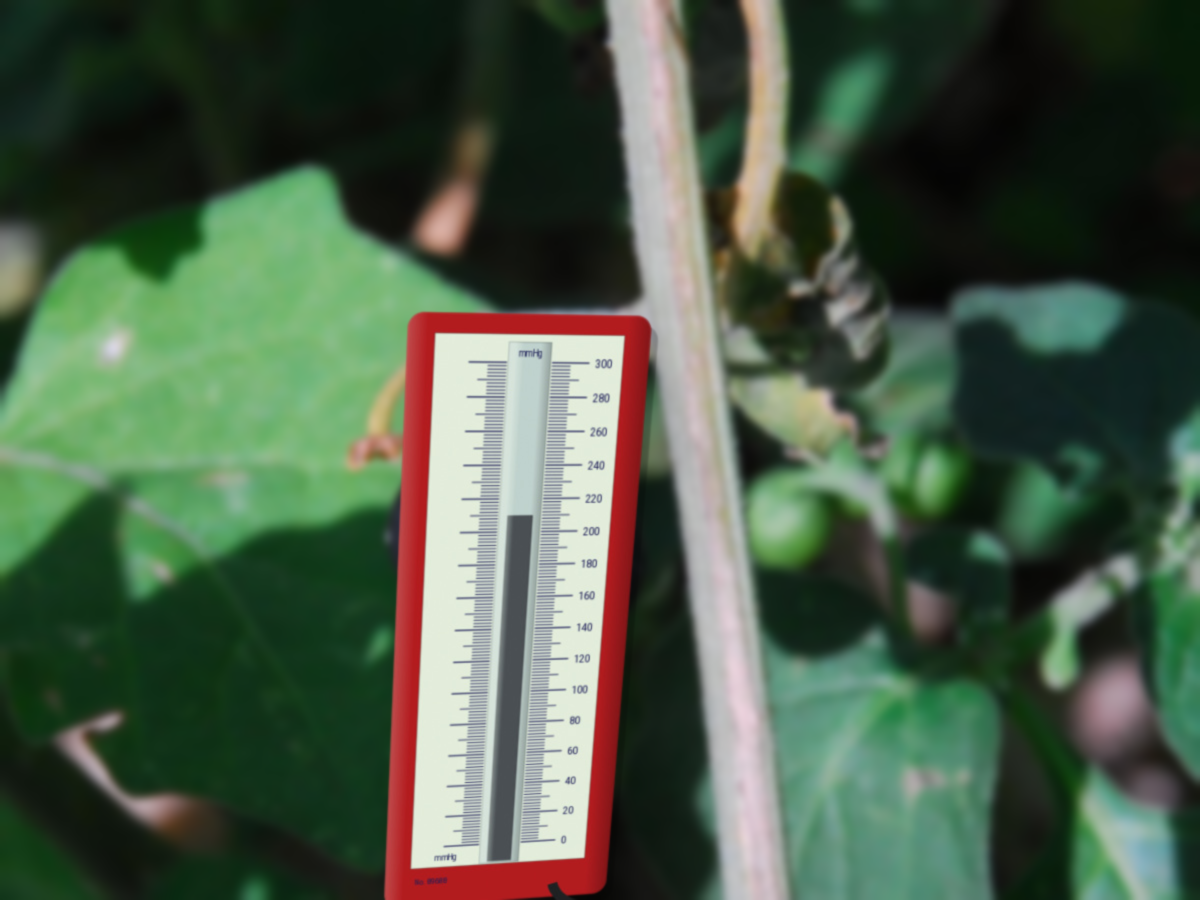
mmHg 210
